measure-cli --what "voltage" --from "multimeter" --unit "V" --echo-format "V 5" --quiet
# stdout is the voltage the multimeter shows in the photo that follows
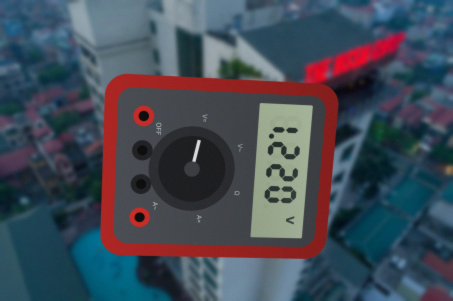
V 1.220
